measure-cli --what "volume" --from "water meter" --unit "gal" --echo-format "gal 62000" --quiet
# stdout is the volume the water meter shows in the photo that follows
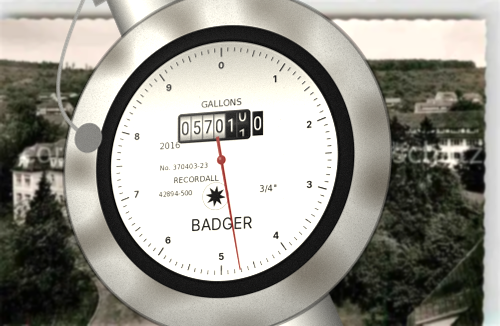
gal 570104.7
